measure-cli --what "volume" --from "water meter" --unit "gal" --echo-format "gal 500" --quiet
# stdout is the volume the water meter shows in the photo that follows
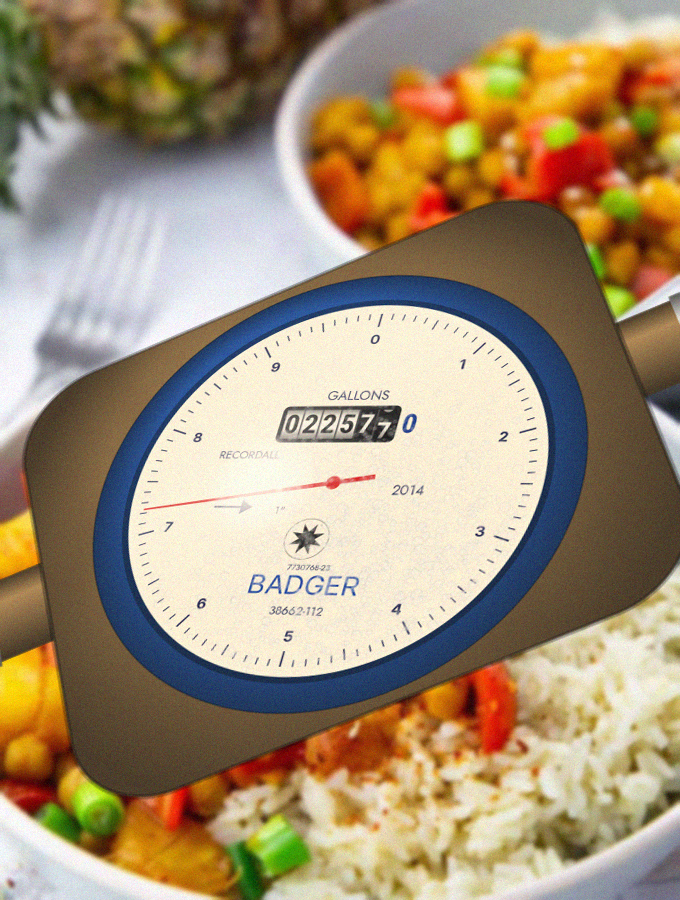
gal 225767.2
